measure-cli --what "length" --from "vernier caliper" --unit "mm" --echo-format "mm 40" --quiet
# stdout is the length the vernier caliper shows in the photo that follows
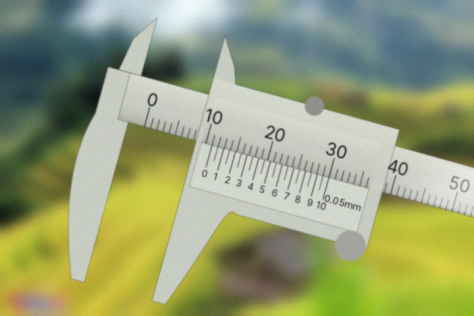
mm 11.0
